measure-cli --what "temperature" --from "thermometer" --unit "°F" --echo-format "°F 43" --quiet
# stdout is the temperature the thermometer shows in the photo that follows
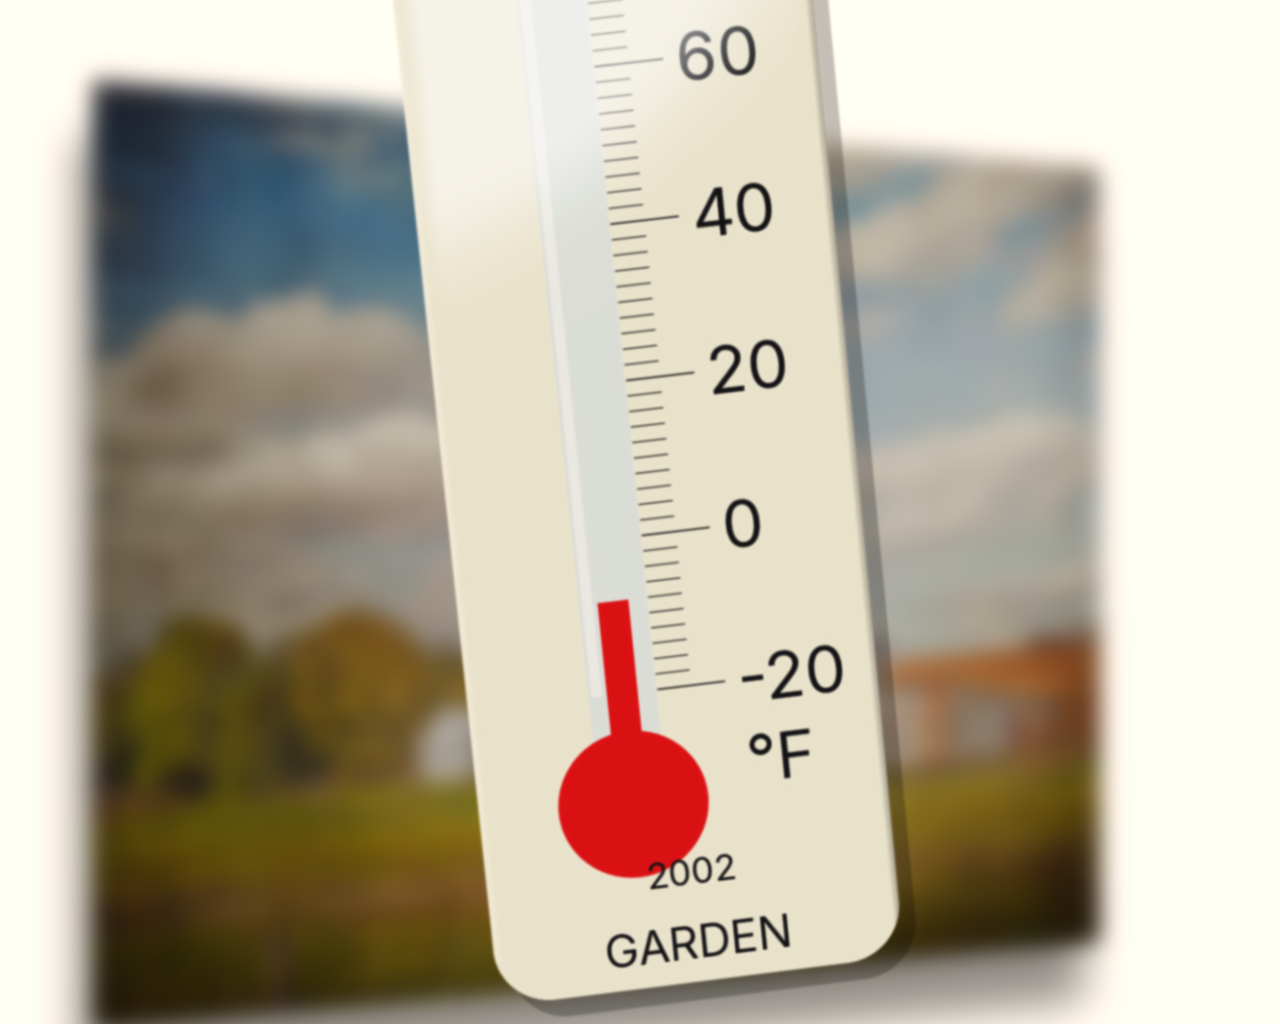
°F -8
